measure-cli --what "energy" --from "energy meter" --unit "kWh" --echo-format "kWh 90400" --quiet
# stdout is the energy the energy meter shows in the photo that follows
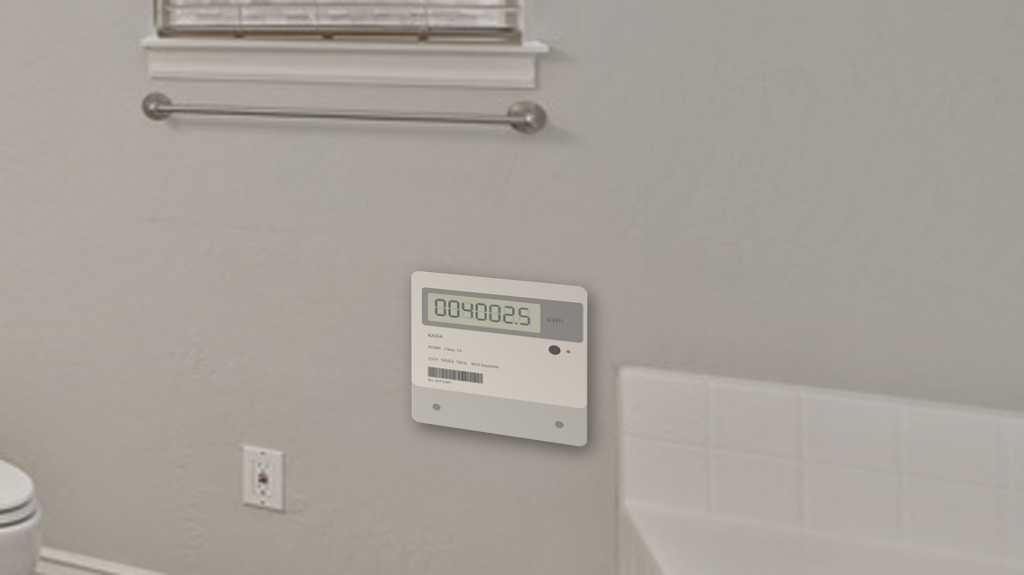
kWh 4002.5
